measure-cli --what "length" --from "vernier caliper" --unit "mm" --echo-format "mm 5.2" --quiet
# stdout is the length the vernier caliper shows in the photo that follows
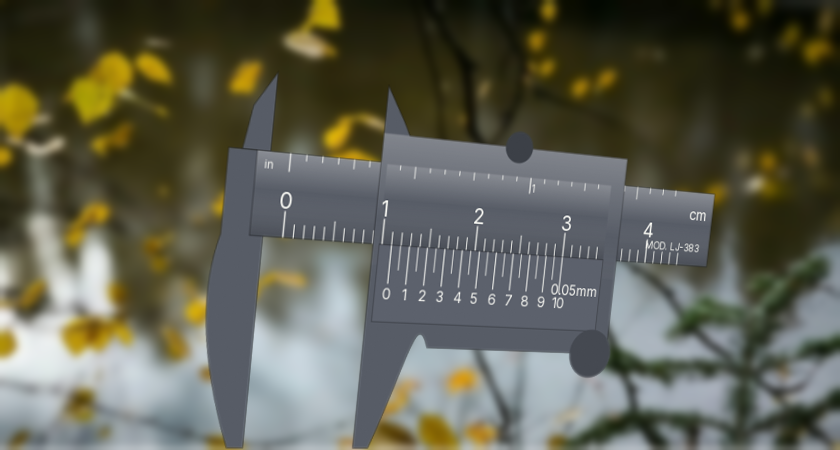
mm 11.0
